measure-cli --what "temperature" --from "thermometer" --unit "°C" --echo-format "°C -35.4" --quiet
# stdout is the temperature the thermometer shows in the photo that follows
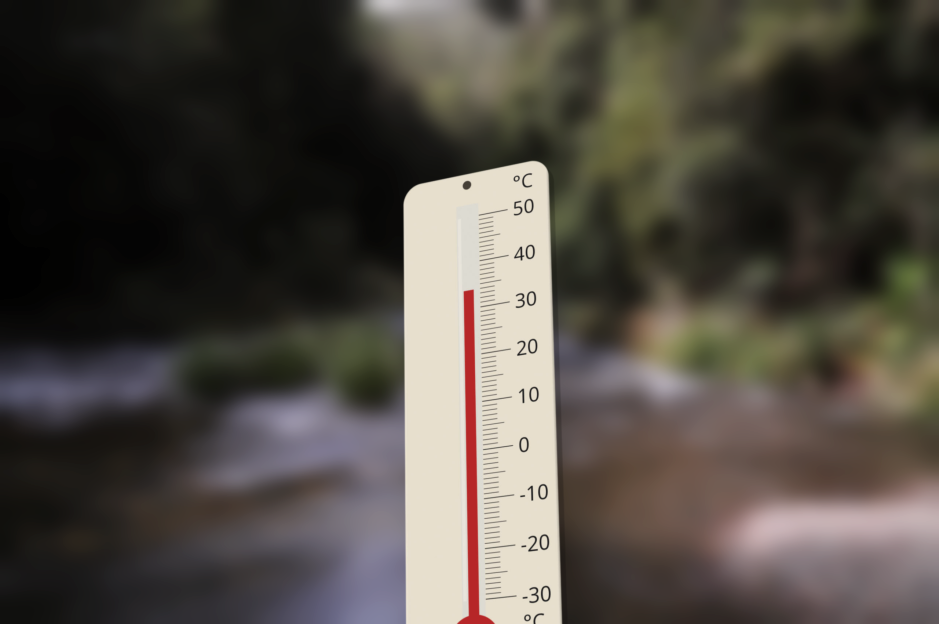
°C 34
